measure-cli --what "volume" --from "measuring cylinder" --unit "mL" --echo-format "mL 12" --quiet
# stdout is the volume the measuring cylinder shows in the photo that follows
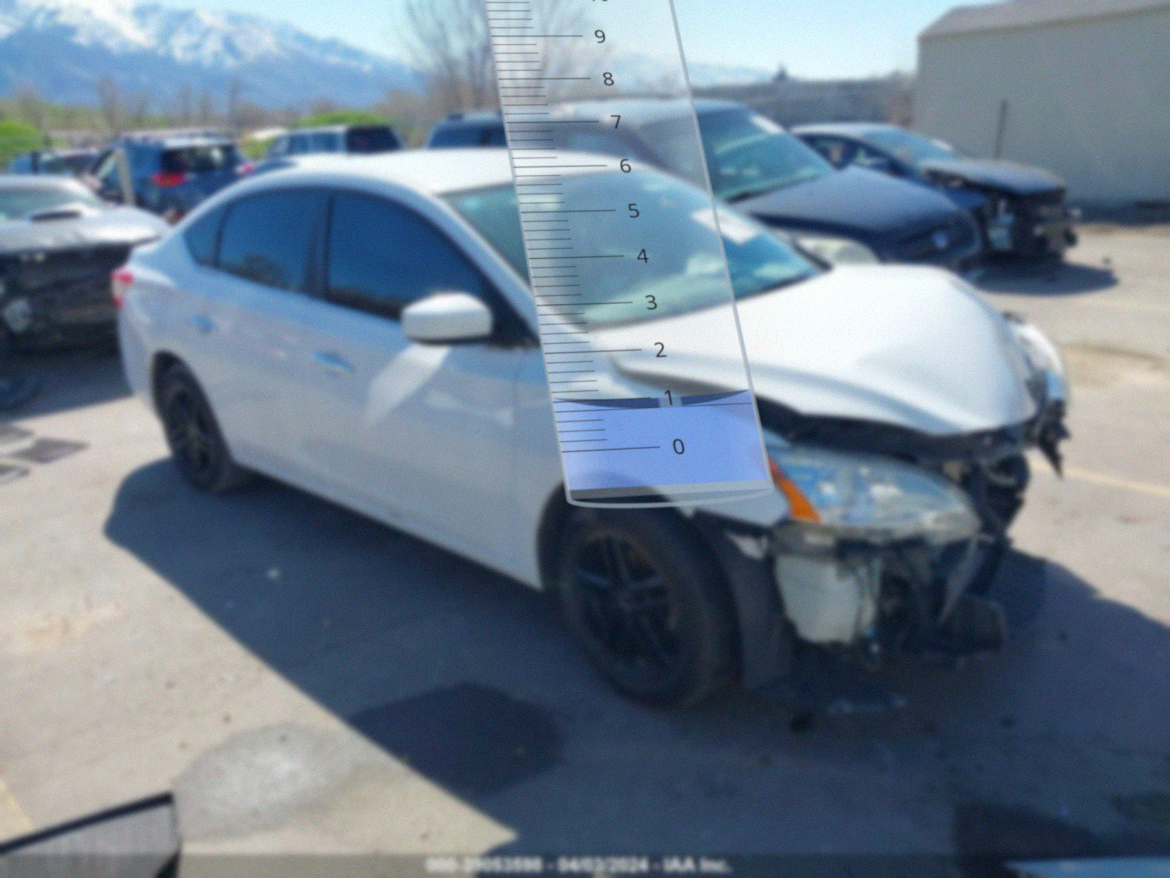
mL 0.8
